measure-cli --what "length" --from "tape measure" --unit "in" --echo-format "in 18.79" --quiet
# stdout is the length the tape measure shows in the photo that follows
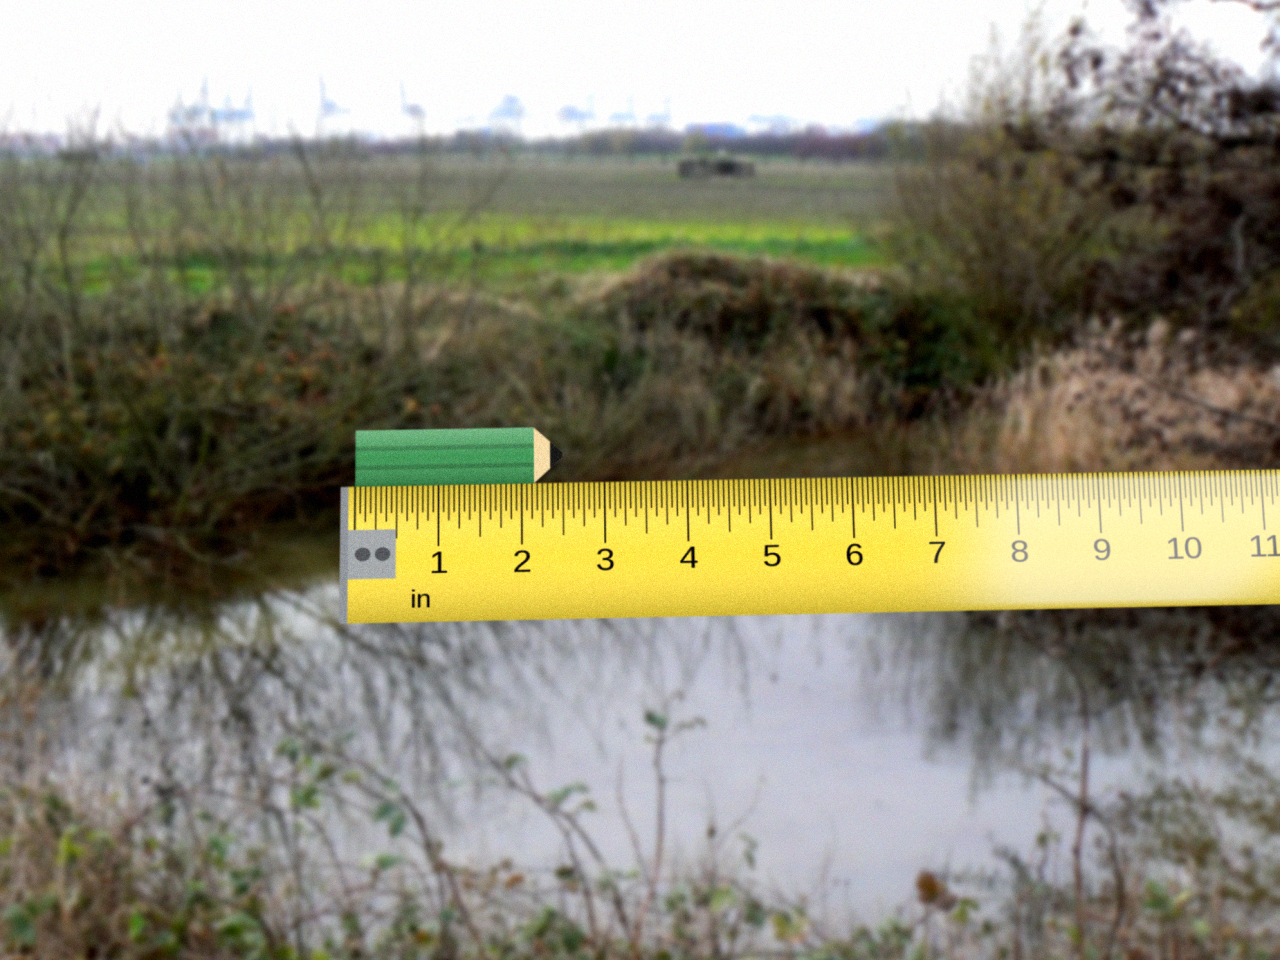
in 2.5
